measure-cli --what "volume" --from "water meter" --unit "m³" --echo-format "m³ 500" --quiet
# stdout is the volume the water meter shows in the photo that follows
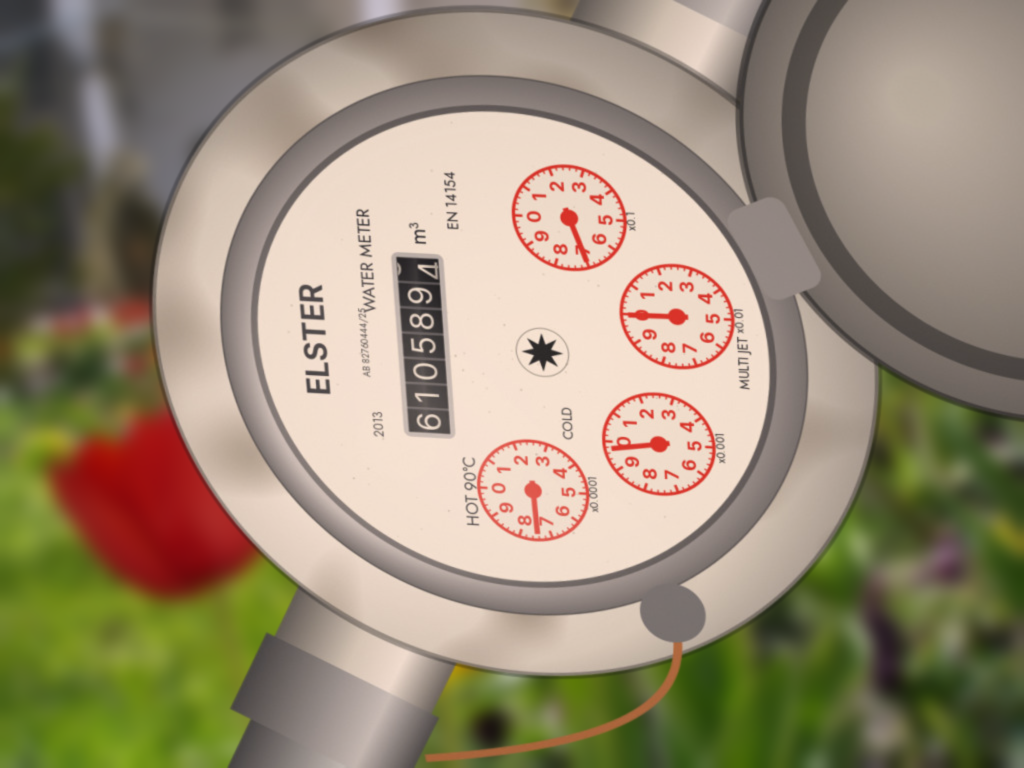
m³ 6105893.6997
